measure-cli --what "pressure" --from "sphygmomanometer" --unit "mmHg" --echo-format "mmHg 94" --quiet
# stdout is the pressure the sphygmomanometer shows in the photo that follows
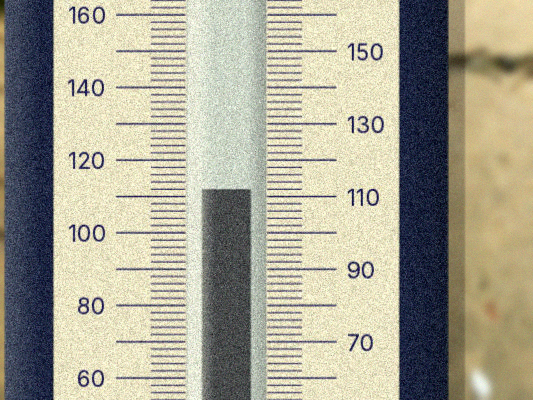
mmHg 112
